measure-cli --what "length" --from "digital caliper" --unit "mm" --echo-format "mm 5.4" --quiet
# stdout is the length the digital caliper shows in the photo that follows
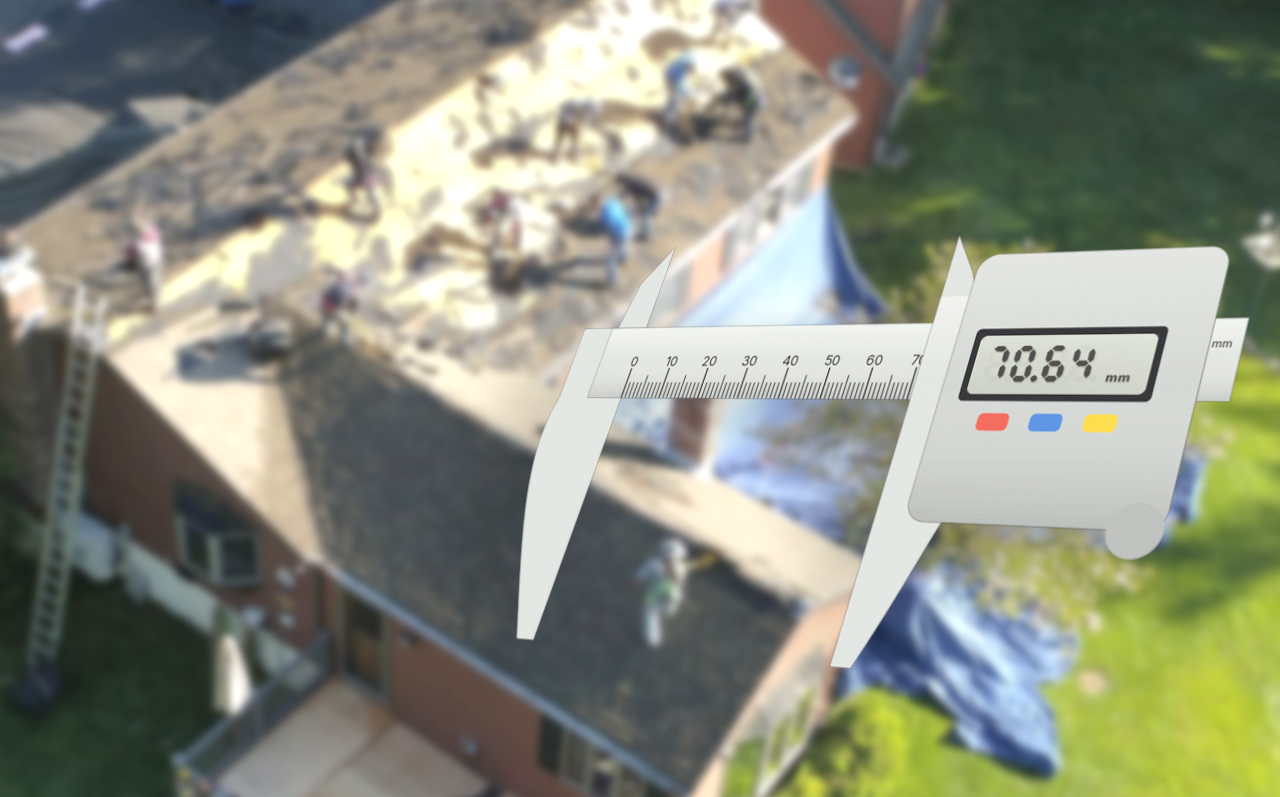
mm 70.64
